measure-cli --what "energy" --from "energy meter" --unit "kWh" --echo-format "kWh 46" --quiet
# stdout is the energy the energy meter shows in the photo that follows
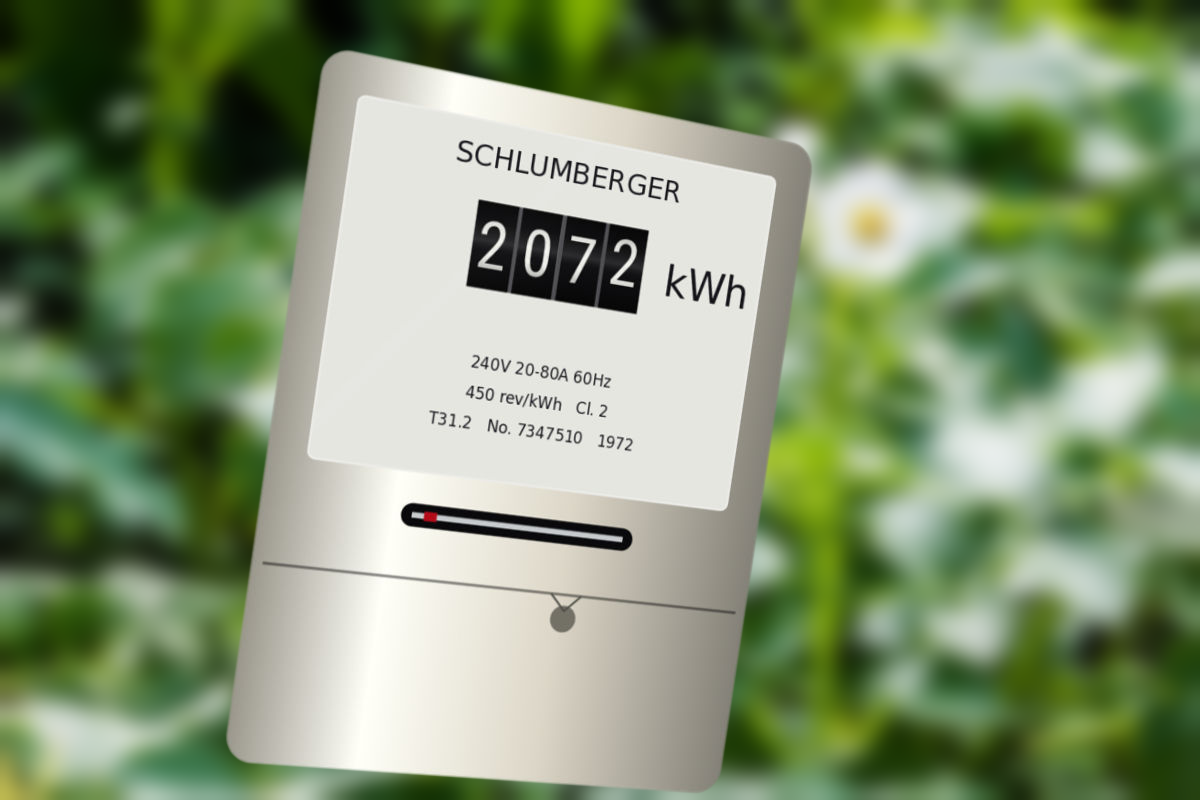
kWh 2072
